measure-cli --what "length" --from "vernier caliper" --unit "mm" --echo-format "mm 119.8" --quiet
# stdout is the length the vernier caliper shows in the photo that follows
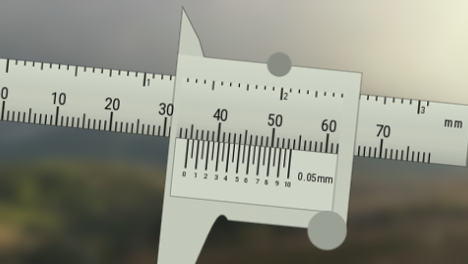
mm 34.5
